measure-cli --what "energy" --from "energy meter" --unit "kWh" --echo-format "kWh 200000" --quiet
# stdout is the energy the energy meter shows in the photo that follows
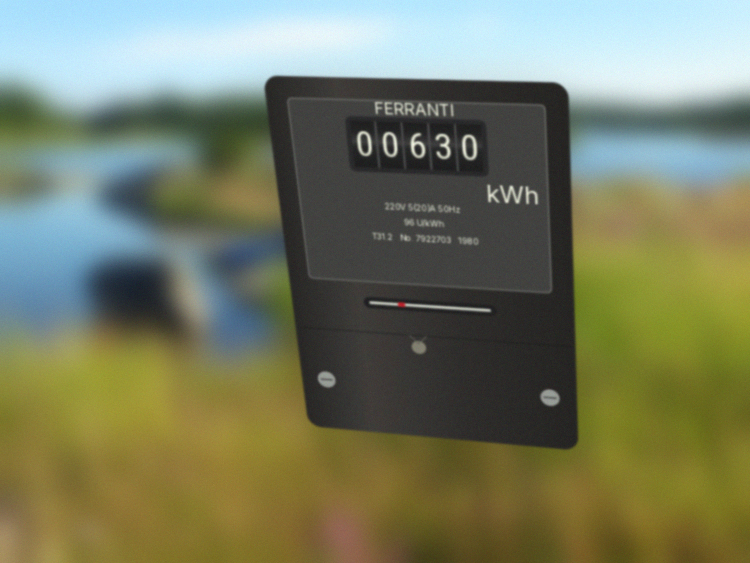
kWh 630
